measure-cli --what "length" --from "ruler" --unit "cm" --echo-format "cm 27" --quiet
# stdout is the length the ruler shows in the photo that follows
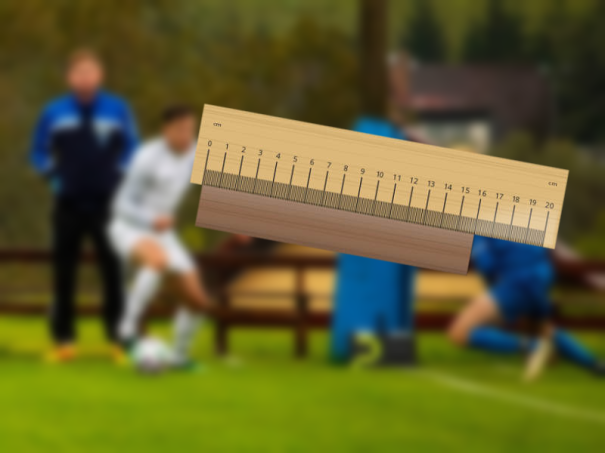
cm 16
